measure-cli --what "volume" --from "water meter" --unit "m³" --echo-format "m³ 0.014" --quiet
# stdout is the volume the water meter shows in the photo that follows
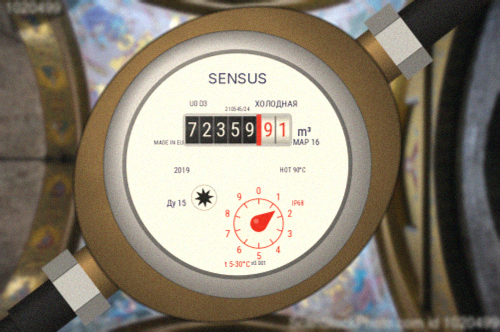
m³ 72359.911
